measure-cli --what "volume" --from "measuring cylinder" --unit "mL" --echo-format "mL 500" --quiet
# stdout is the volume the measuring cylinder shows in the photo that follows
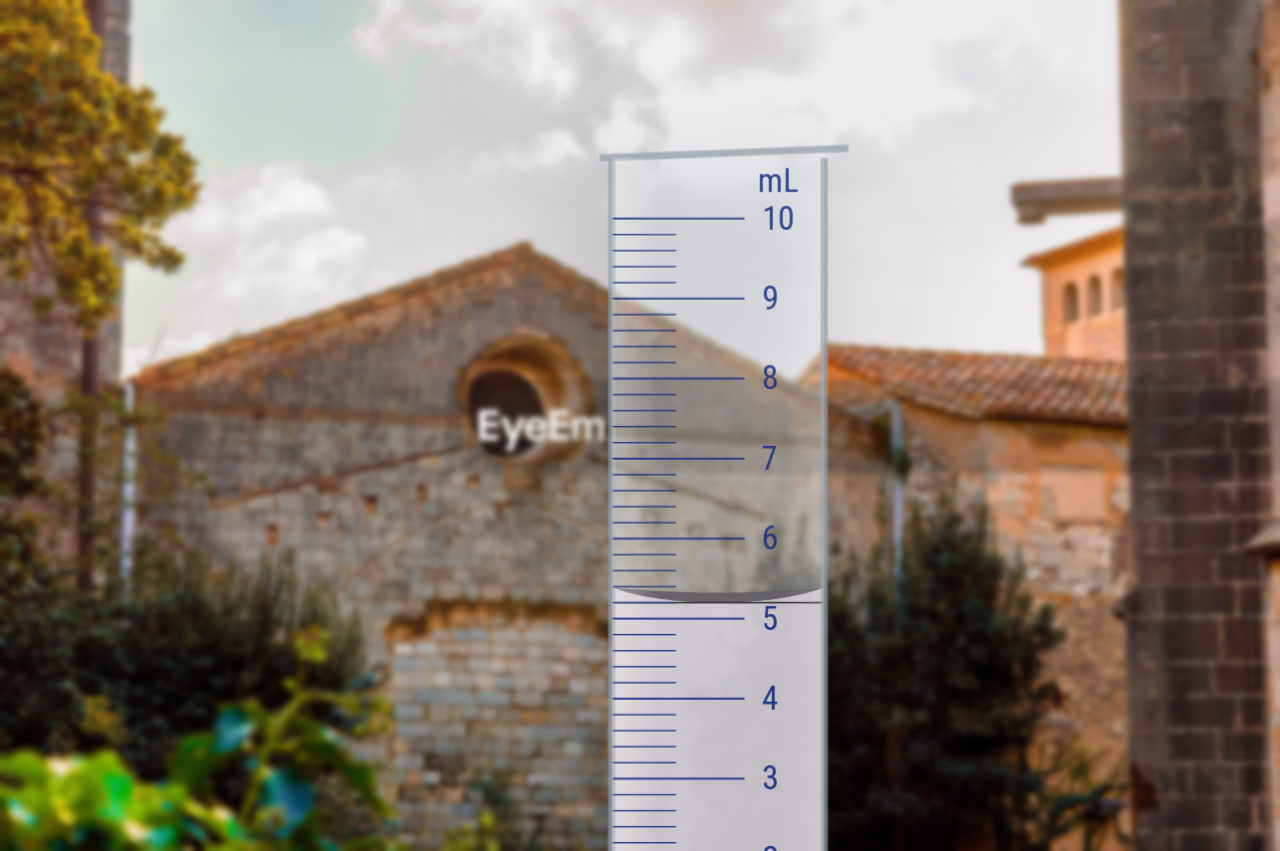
mL 5.2
